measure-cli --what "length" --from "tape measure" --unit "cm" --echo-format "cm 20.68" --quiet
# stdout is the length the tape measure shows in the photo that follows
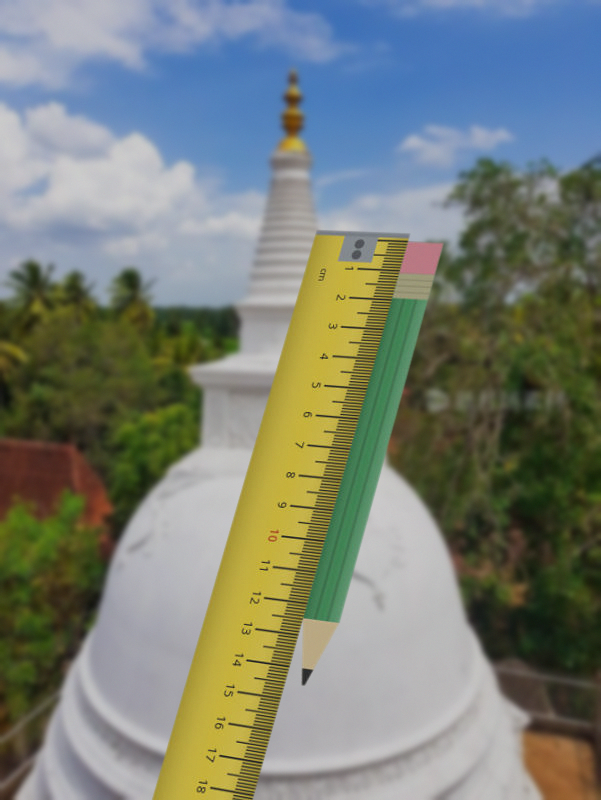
cm 14.5
